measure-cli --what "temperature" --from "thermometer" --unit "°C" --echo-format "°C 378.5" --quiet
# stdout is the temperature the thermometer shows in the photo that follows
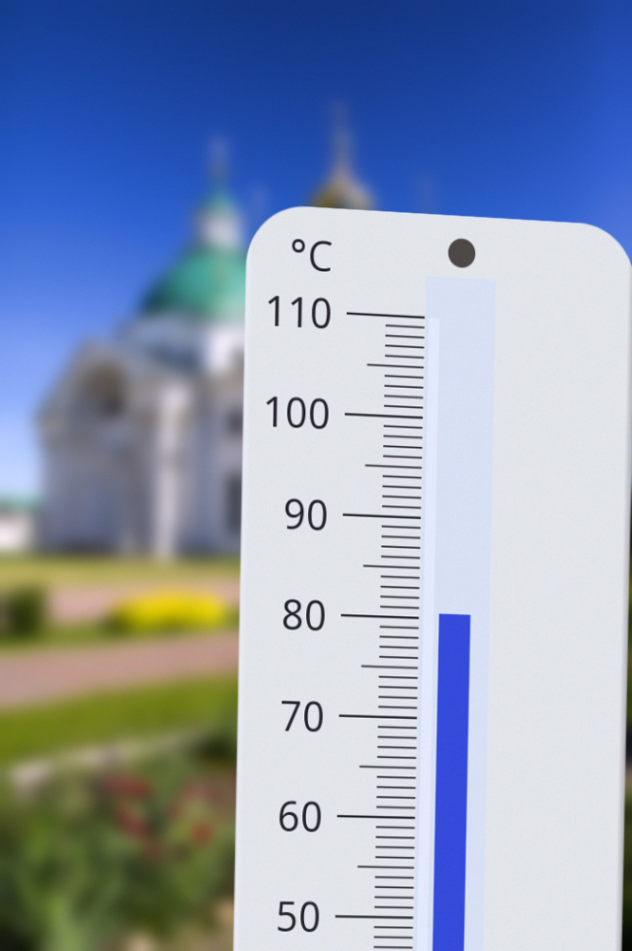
°C 80.5
